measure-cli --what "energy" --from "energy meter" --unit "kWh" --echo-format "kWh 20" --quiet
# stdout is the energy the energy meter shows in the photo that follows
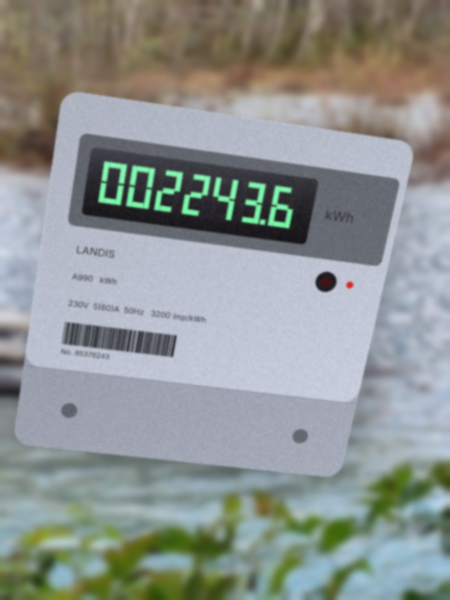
kWh 2243.6
